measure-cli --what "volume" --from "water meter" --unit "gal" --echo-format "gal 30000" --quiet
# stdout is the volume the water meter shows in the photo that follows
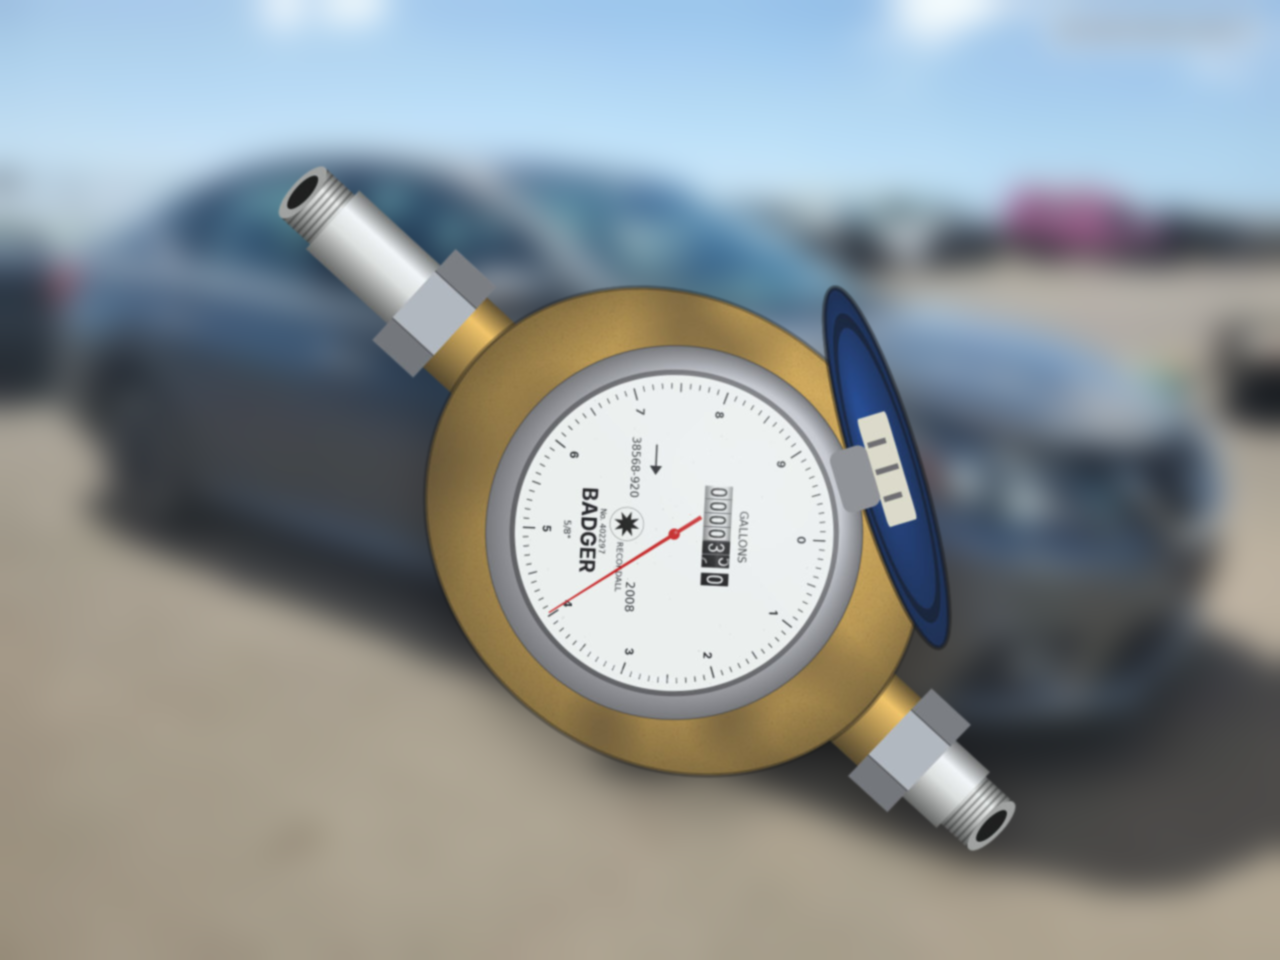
gal 354.0
